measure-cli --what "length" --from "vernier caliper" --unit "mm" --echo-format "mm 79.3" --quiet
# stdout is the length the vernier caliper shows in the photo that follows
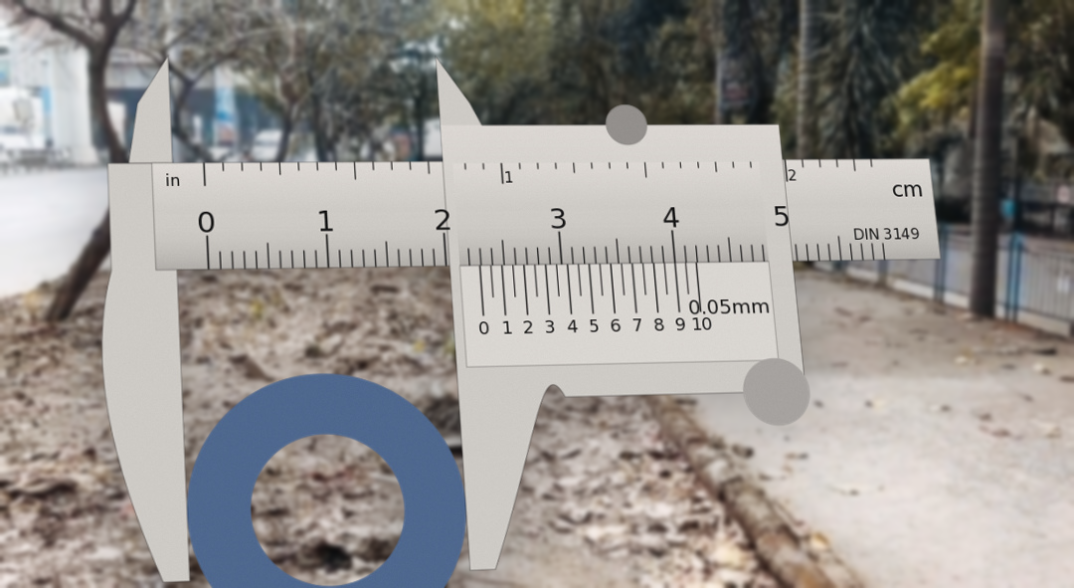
mm 22.9
